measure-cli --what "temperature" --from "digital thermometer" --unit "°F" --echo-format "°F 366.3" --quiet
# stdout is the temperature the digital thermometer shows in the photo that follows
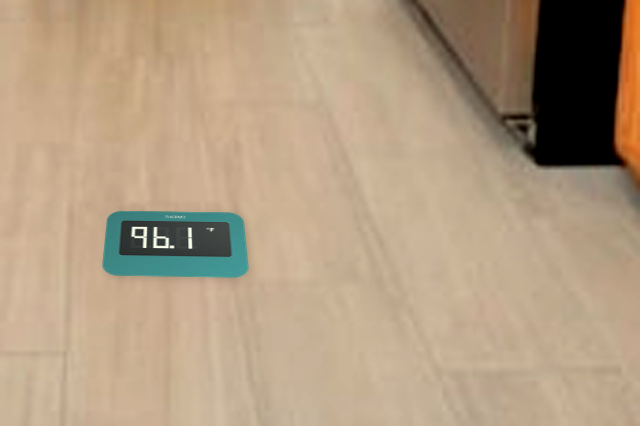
°F 96.1
